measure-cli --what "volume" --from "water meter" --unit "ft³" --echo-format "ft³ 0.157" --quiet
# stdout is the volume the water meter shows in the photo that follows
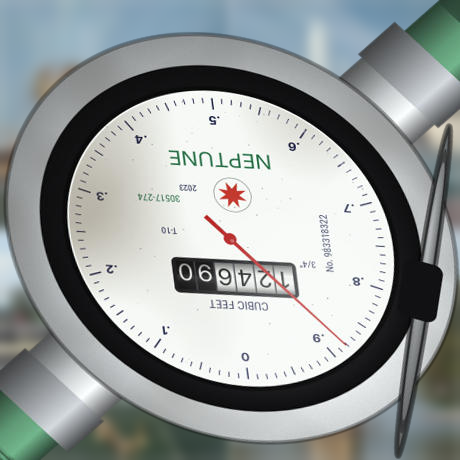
ft³ 124689.88
